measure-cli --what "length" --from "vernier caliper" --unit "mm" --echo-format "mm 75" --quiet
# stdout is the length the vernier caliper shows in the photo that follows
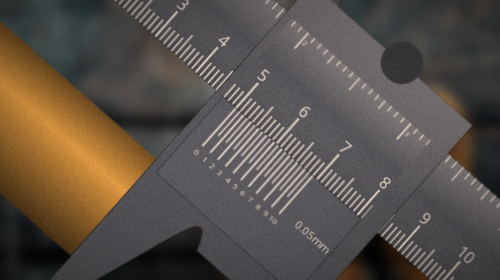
mm 50.0
